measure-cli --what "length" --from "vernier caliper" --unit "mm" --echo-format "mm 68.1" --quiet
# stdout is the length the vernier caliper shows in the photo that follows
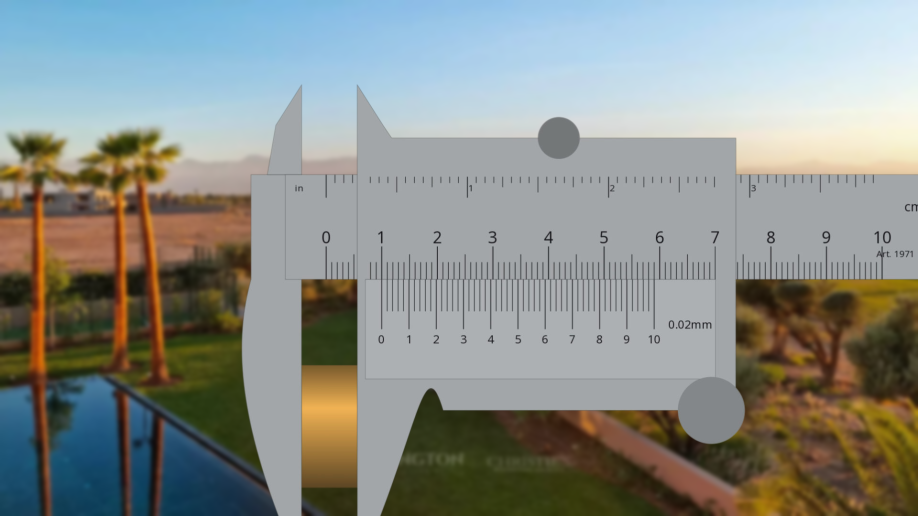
mm 10.0
